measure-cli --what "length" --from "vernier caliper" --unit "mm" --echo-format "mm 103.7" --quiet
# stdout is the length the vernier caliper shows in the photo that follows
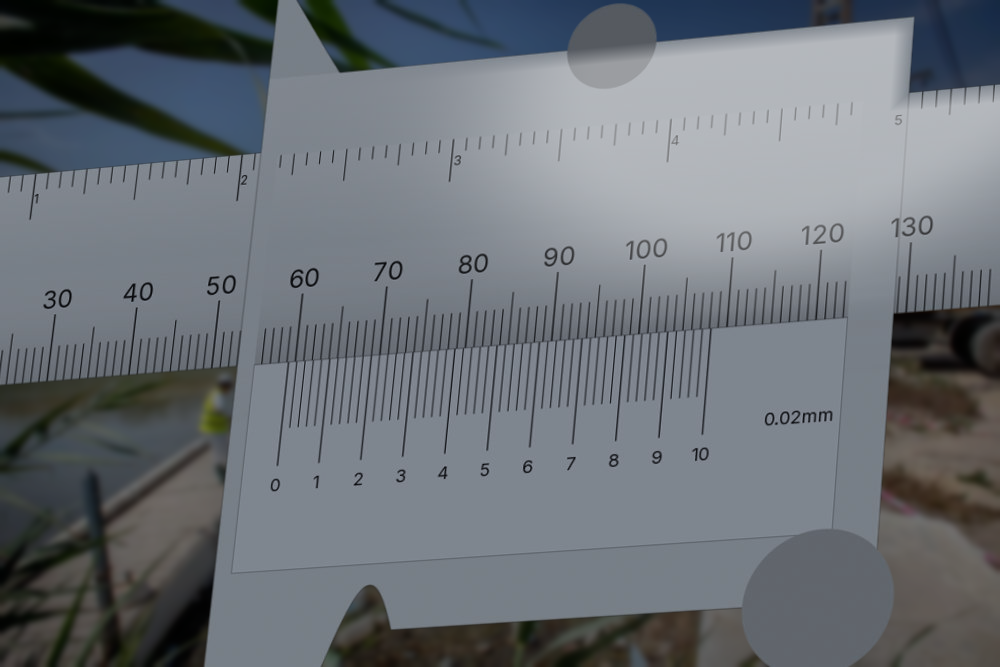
mm 59.2
